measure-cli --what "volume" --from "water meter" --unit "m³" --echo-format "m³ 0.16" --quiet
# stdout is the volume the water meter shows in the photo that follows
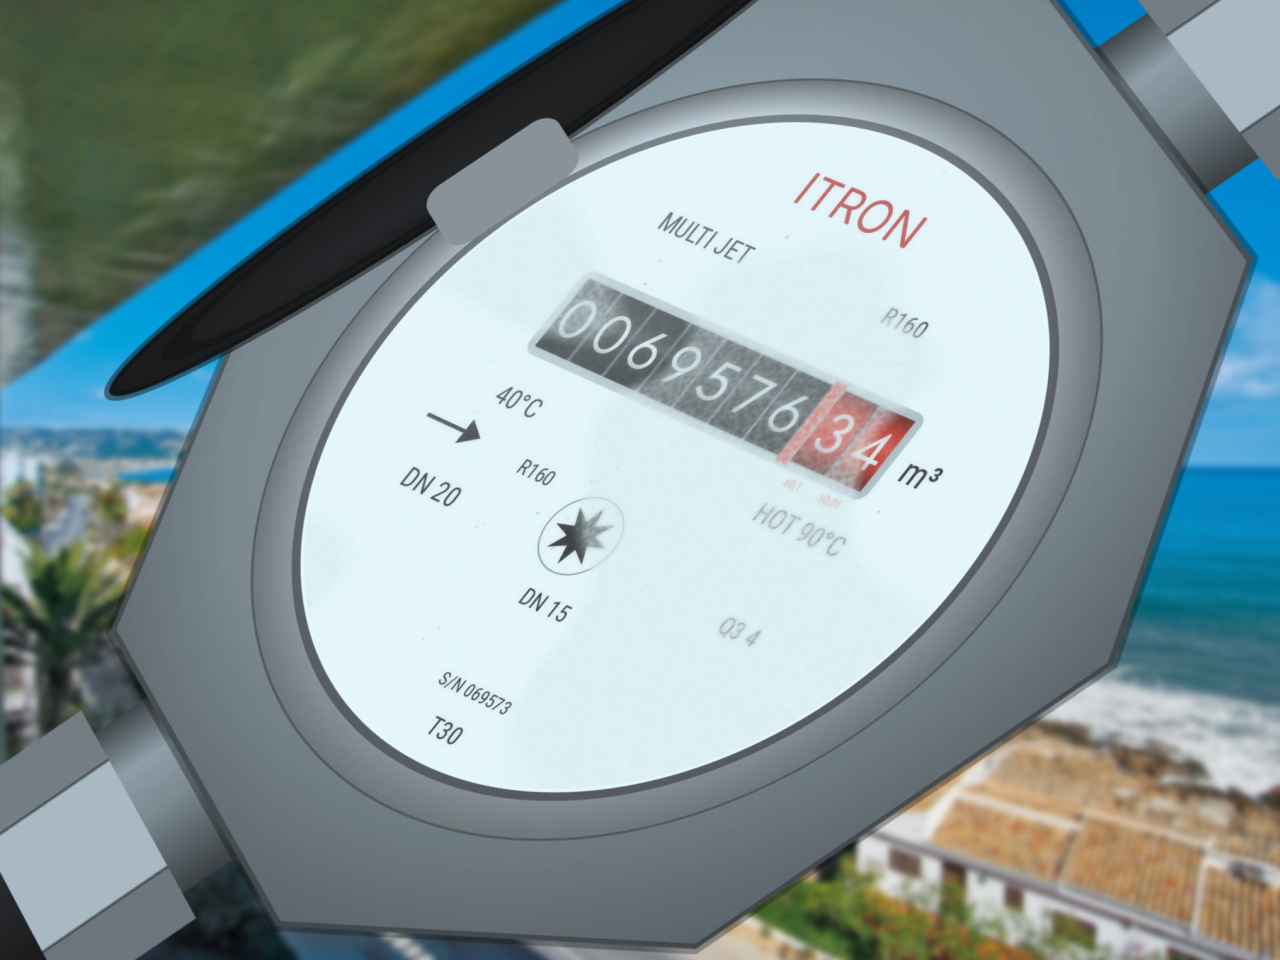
m³ 69576.34
